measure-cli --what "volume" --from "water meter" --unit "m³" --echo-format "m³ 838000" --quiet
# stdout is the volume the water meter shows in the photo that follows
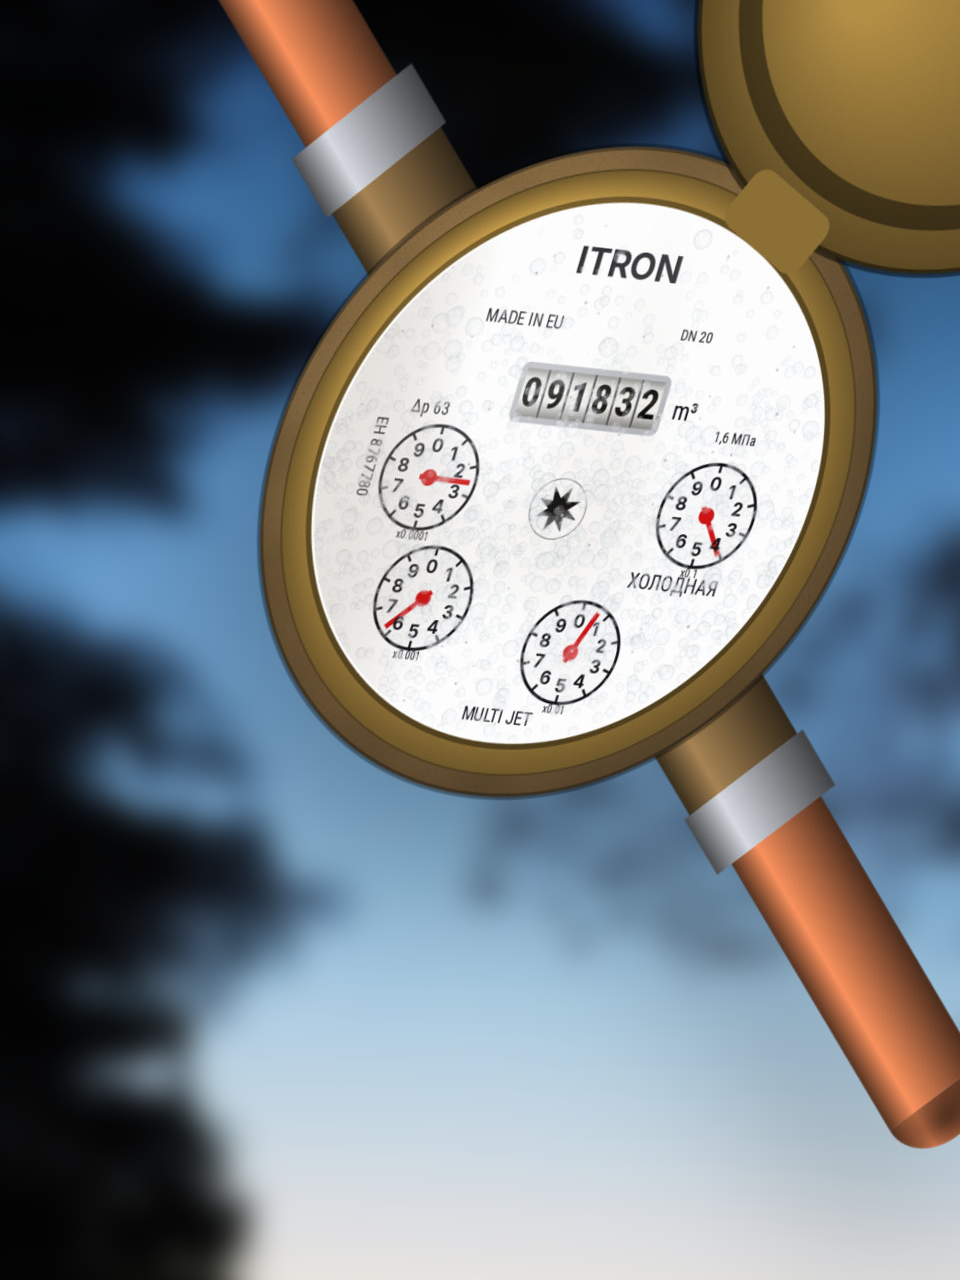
m³ 91832.4062
